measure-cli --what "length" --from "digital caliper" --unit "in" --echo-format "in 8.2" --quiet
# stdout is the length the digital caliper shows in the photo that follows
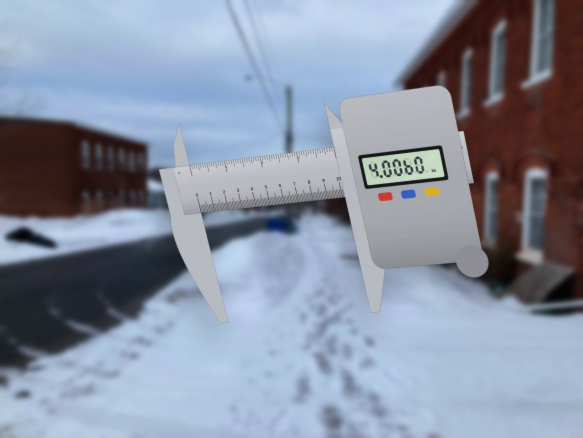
in 4.0060
